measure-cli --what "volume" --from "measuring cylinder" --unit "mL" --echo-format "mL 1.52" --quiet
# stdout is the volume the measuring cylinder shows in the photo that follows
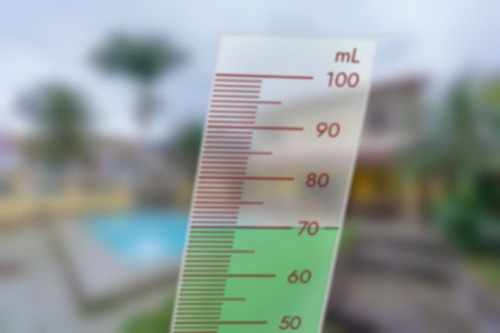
mL 70
